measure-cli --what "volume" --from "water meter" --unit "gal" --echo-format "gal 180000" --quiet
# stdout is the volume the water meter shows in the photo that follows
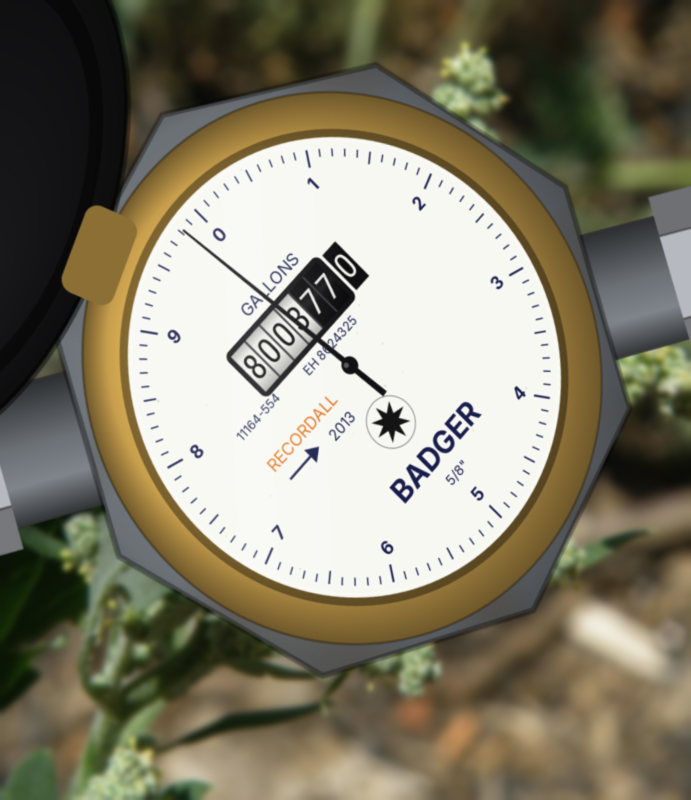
gal 8003769.8
